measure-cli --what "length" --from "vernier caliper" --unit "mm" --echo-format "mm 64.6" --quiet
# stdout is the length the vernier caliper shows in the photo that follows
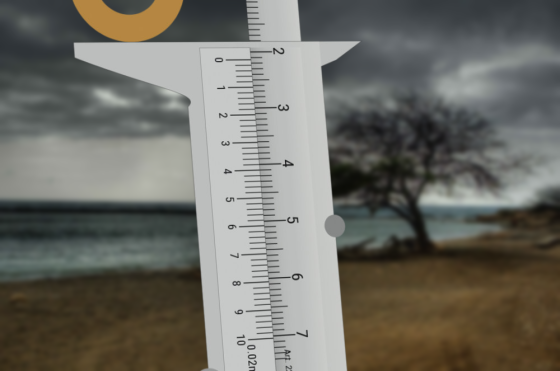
mm 21.4
